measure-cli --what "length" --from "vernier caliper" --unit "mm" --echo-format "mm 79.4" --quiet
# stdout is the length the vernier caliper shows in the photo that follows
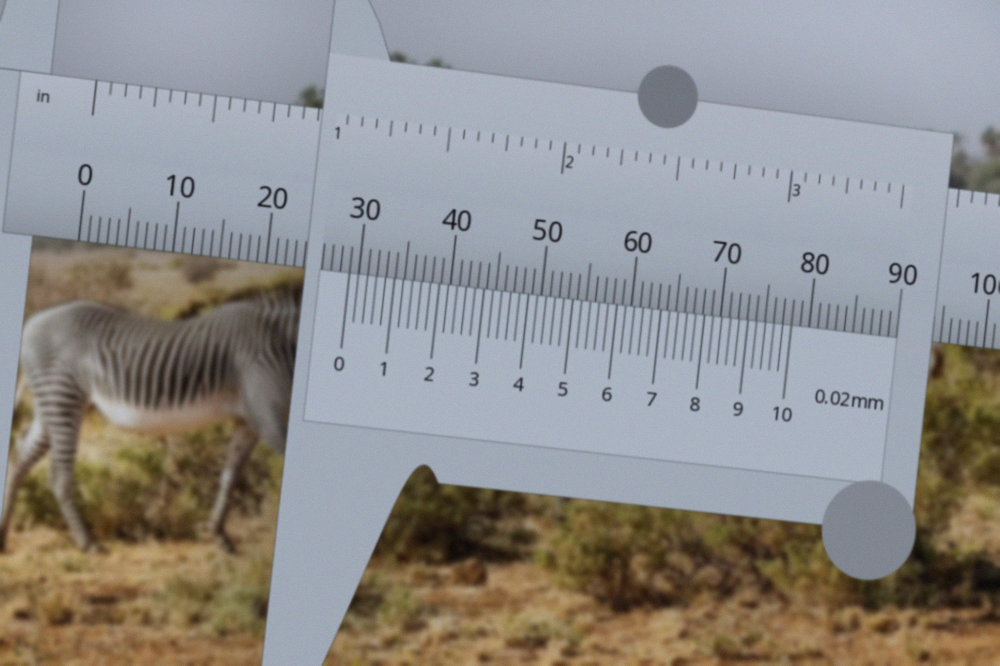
mm 29.0
